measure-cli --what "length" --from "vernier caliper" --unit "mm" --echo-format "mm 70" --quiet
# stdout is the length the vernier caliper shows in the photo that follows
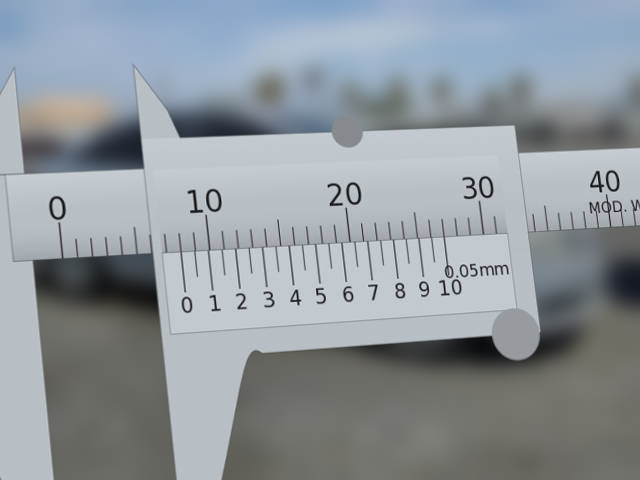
mm 8.0
